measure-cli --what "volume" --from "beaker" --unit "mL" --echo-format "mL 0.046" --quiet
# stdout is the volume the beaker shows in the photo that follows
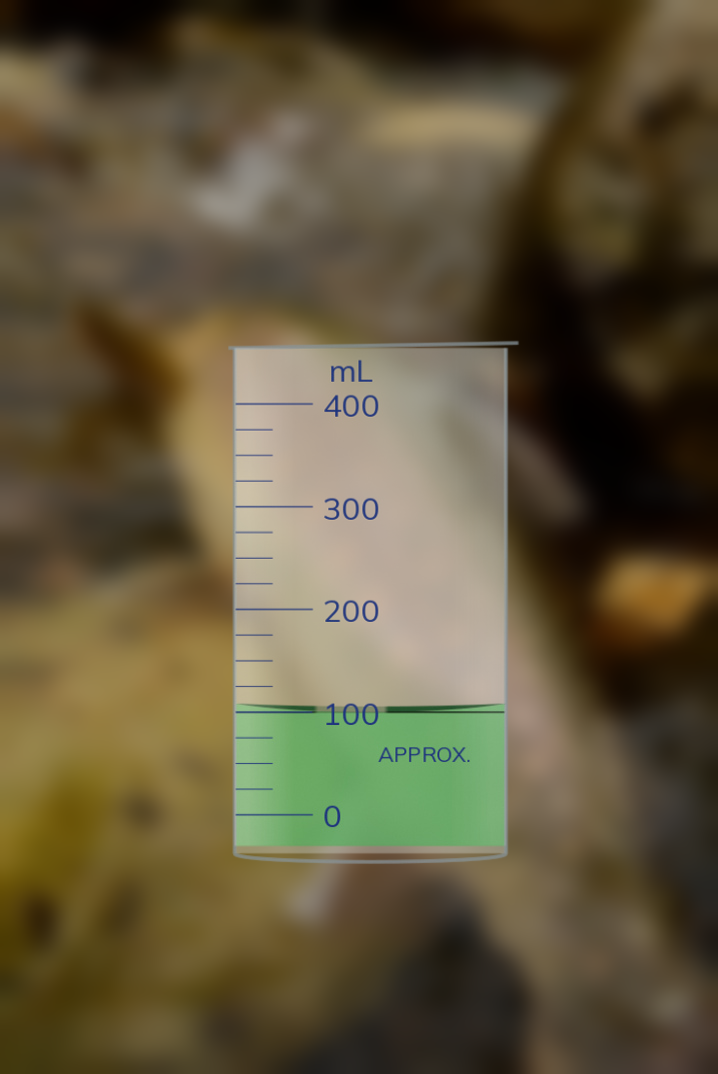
mL 100
